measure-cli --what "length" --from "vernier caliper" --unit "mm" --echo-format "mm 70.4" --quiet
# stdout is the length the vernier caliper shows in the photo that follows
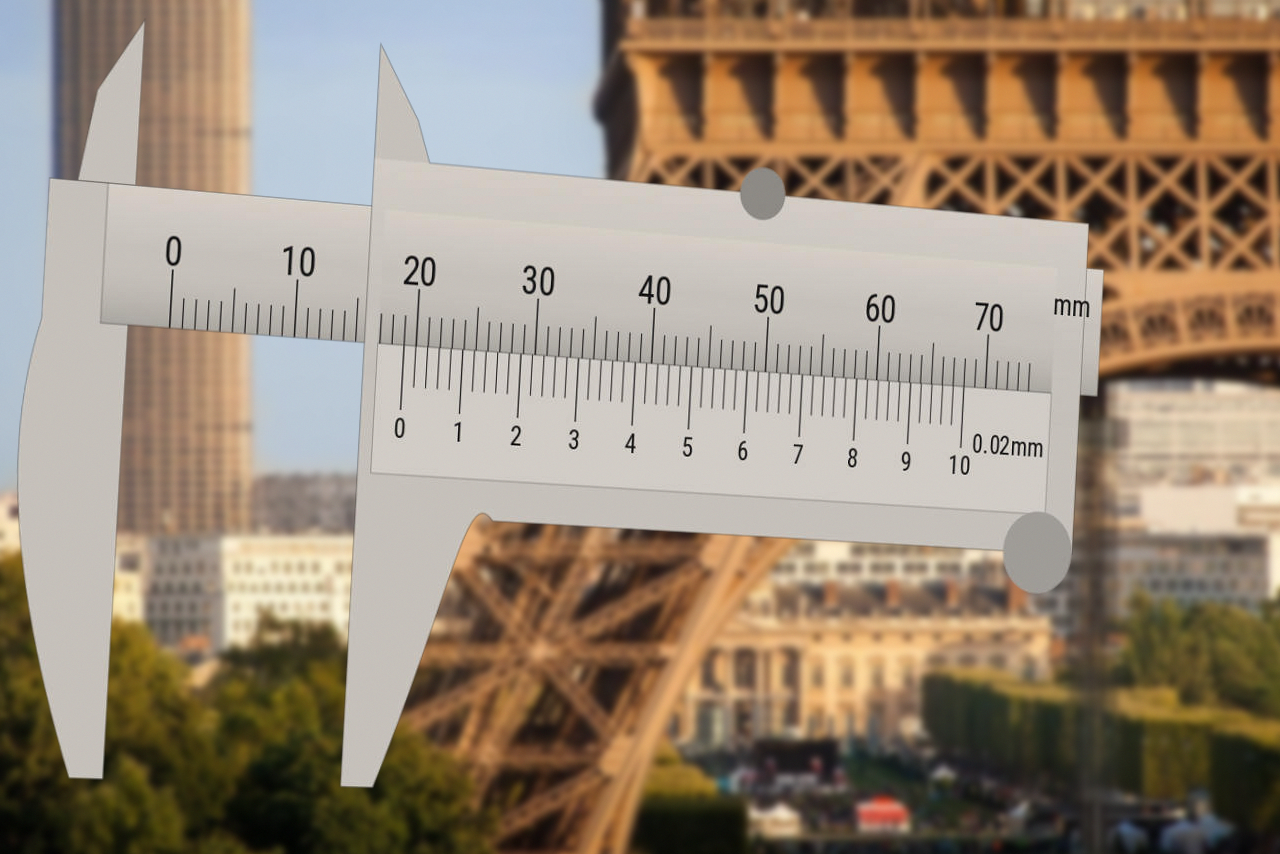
mm 19.0
